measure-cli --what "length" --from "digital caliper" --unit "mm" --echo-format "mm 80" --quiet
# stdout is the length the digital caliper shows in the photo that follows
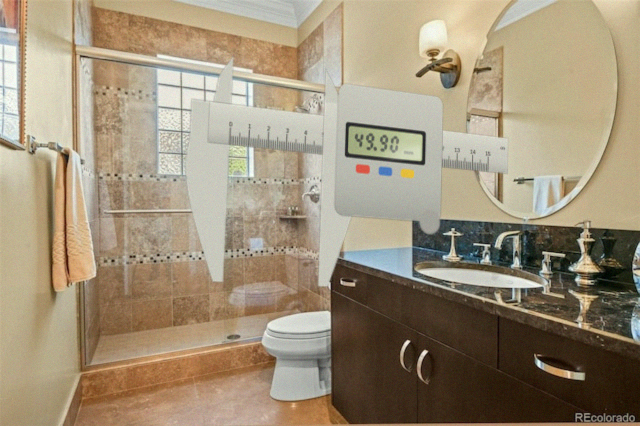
mm 49.90
